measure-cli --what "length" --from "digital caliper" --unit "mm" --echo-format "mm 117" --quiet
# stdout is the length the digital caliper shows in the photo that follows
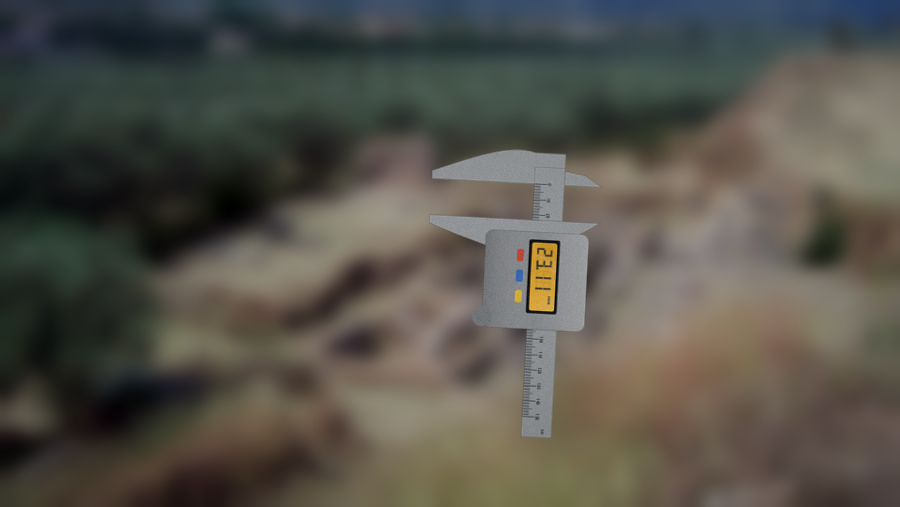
mm 23.11
